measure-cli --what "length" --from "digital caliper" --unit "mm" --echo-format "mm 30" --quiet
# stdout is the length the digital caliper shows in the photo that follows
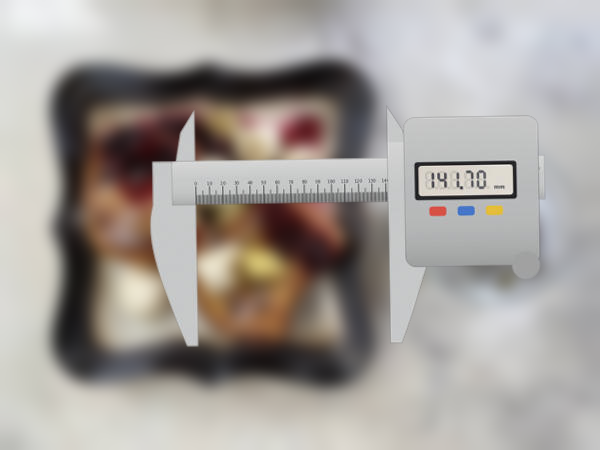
mm 141.70
